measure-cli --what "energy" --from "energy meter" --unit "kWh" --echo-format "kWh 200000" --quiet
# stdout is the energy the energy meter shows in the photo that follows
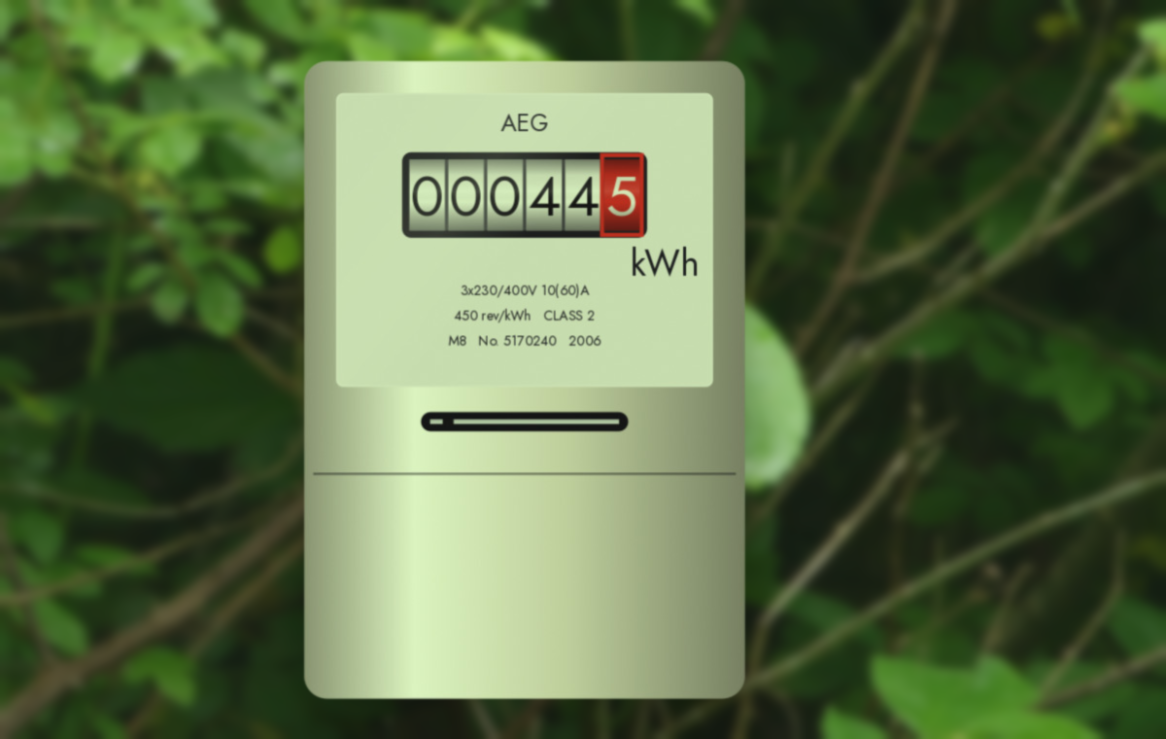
kWh 44.5
